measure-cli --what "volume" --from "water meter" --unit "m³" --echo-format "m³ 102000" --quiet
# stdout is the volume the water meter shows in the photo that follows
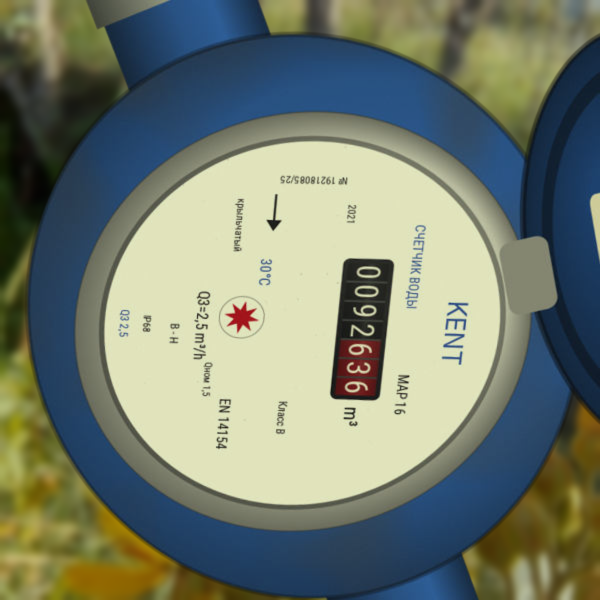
m³ 92.636
